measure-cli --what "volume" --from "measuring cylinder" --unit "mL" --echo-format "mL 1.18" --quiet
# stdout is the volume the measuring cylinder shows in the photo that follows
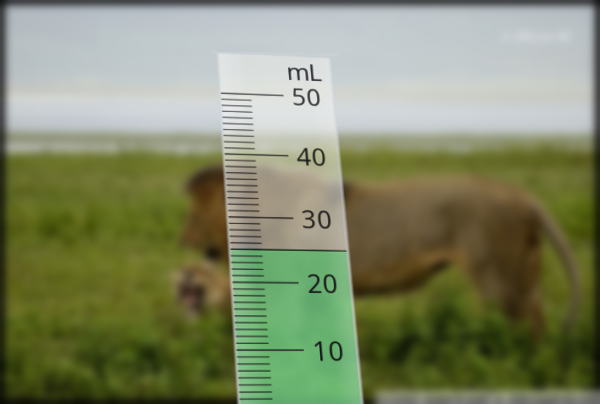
mL 25
